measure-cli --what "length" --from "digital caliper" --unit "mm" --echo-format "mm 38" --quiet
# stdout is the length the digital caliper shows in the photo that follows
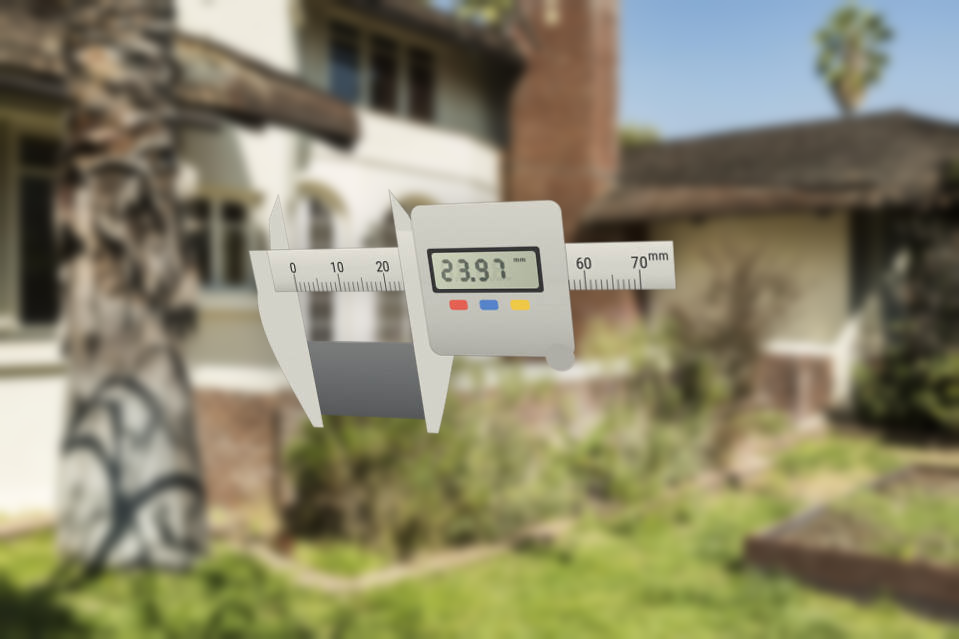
mm 23.97
